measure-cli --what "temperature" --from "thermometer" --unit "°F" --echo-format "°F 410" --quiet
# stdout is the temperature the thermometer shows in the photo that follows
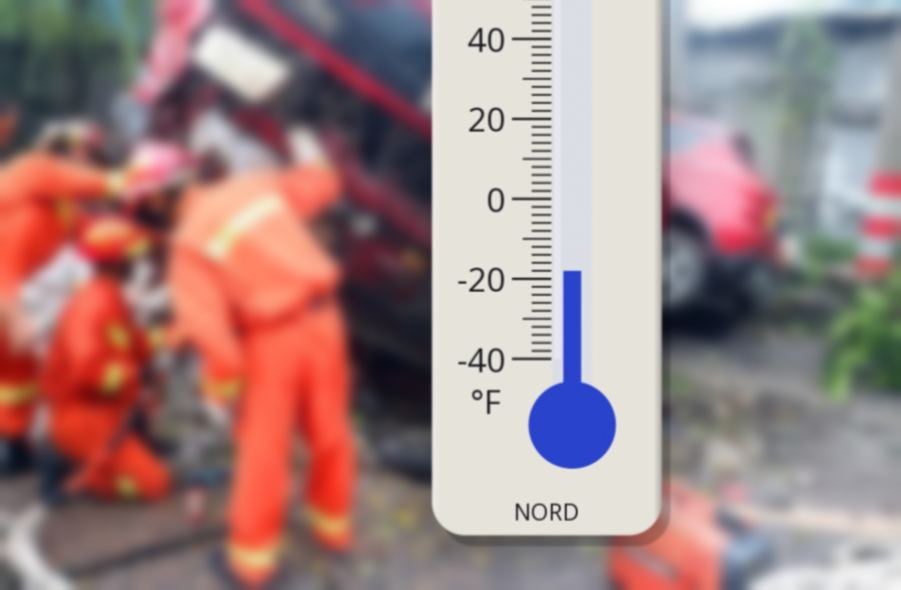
°F -18
